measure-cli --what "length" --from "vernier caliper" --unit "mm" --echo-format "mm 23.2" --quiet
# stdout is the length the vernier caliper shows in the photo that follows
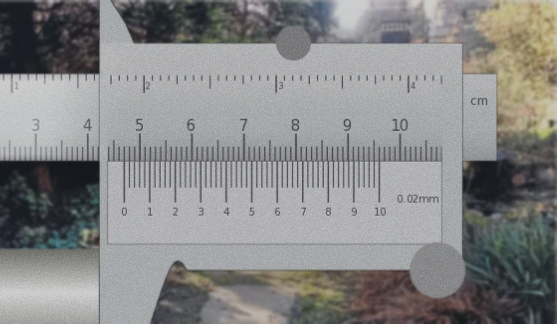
mm 47.0
